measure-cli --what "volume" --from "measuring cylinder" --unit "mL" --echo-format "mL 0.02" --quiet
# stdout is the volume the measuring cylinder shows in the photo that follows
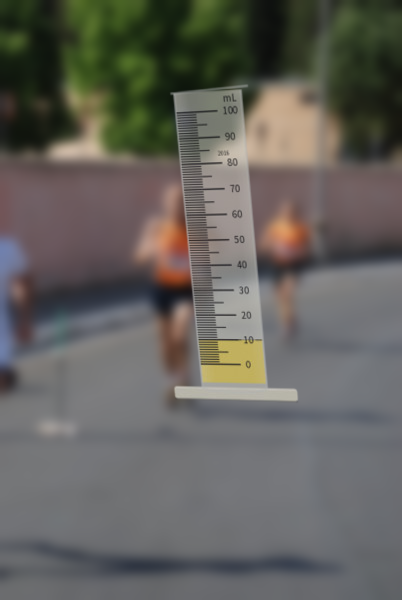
mL 10
